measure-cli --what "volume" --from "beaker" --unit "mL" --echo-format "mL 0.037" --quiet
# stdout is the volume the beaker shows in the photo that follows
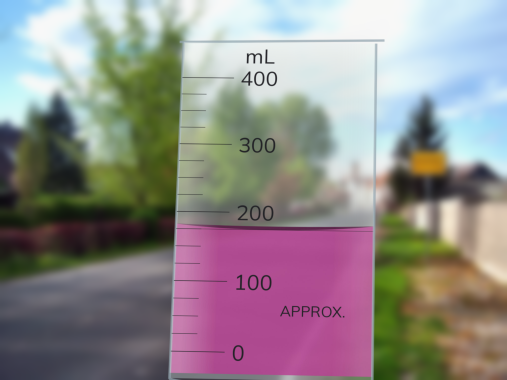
mL 175
